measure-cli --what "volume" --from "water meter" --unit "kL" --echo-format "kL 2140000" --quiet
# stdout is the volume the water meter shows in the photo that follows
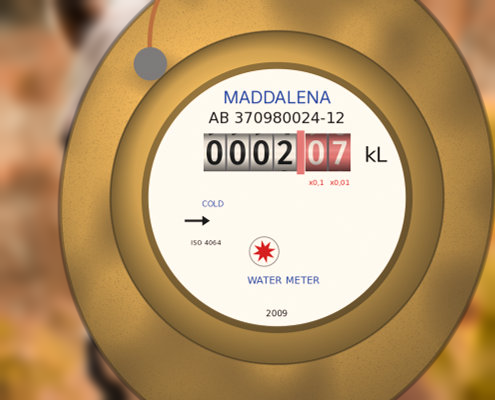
kL 2.07
